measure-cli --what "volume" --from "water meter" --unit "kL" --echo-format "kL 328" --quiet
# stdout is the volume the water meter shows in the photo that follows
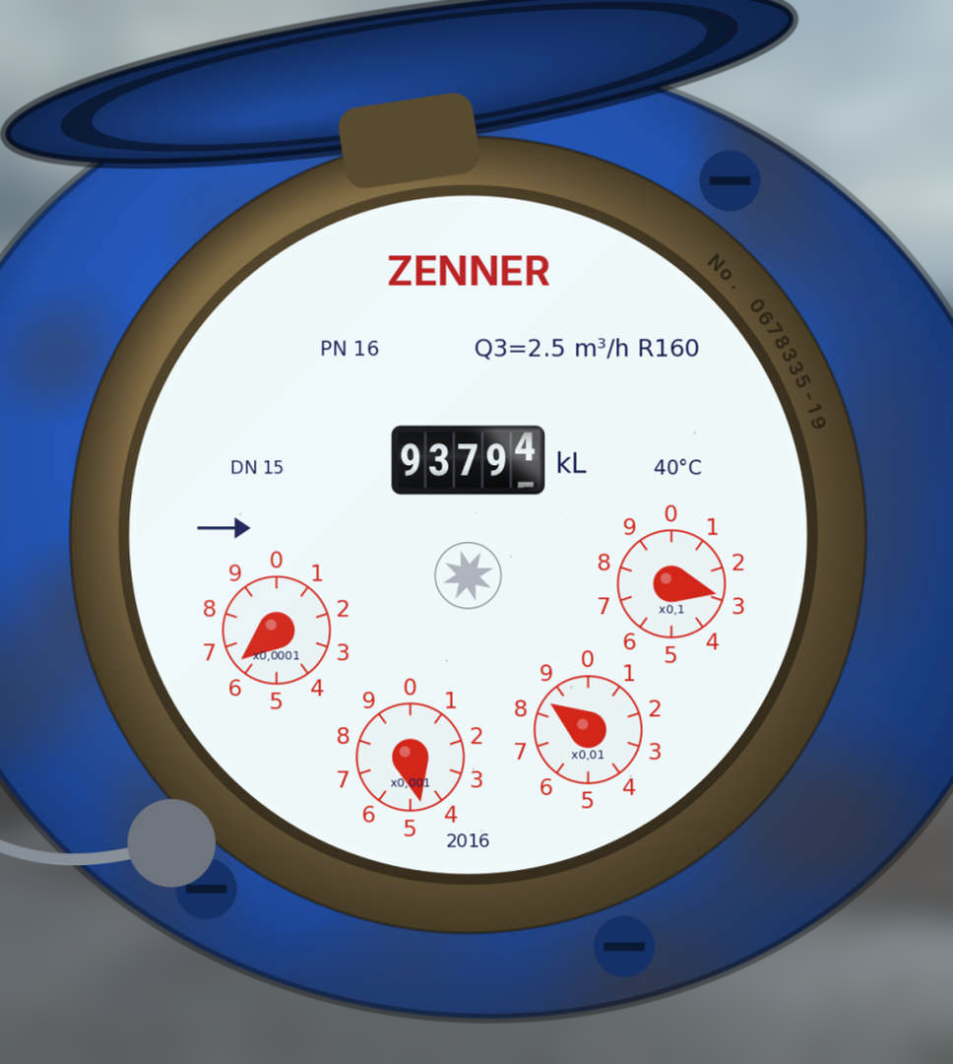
kL 93794.2846
